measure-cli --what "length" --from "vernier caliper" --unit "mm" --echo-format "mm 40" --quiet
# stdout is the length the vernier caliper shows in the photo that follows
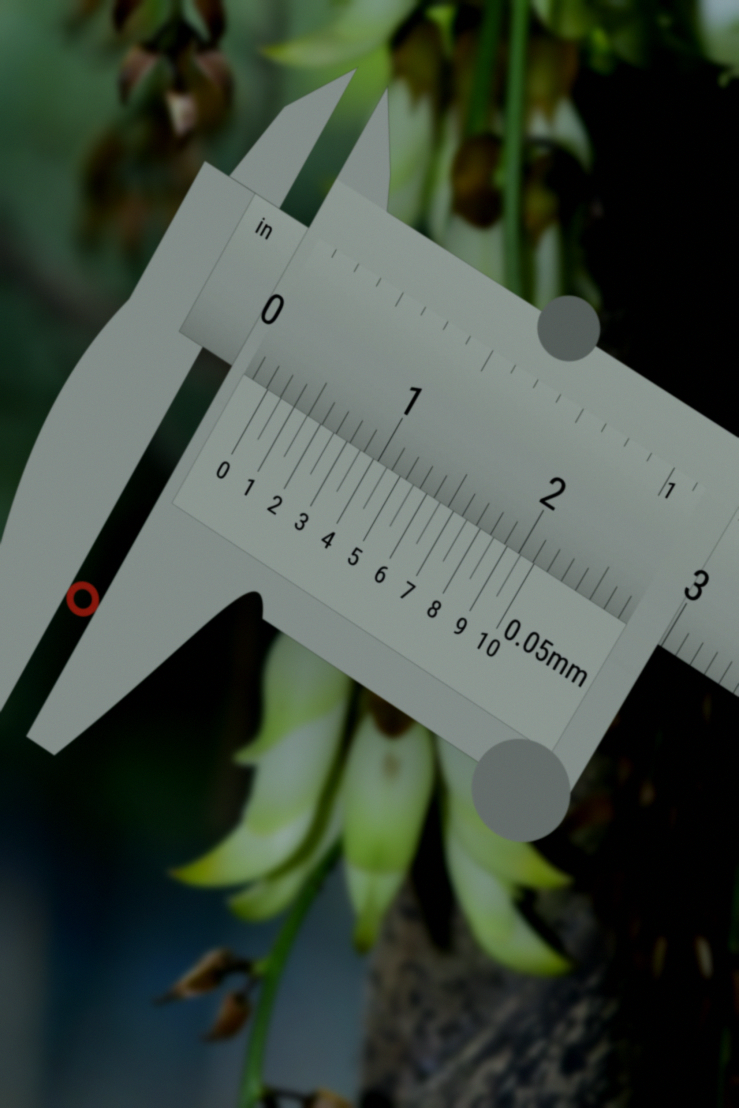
mm 2.1
